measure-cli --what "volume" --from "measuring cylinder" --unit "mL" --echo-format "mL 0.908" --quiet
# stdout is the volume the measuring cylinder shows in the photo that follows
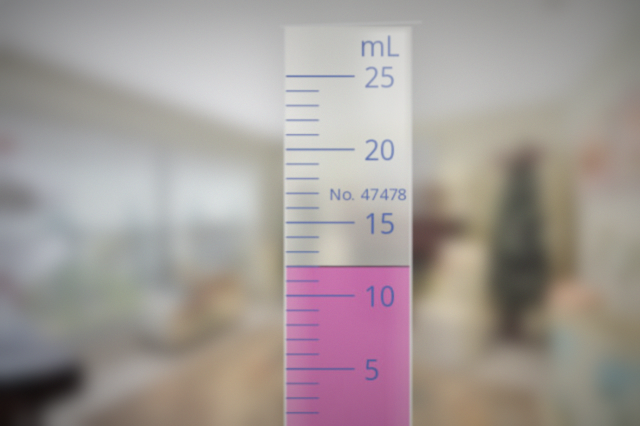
mL 12
